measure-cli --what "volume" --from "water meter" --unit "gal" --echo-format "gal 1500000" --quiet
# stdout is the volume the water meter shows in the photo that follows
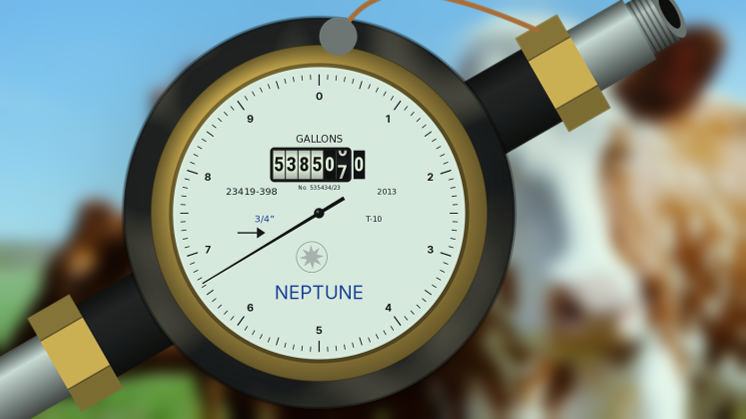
gal 5385066.6
